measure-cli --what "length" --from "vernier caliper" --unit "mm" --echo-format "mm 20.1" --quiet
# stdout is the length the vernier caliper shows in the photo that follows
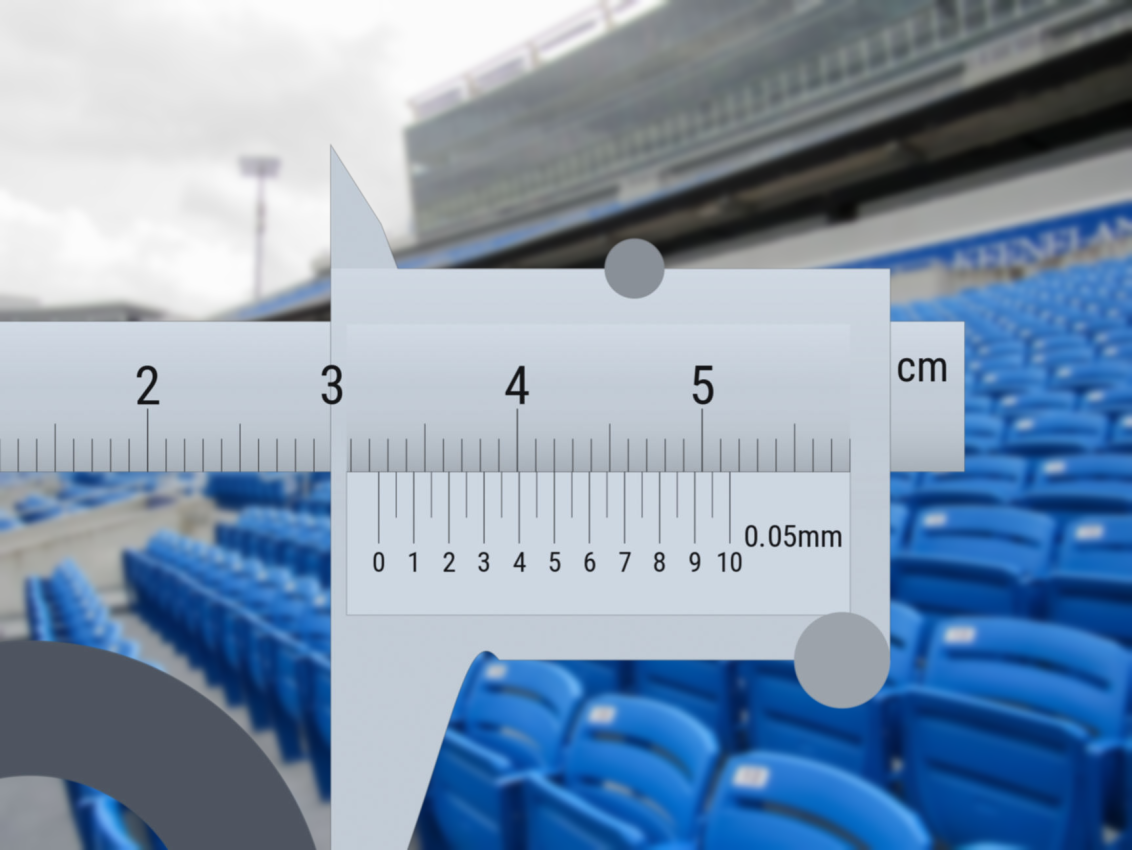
mm 32.5
